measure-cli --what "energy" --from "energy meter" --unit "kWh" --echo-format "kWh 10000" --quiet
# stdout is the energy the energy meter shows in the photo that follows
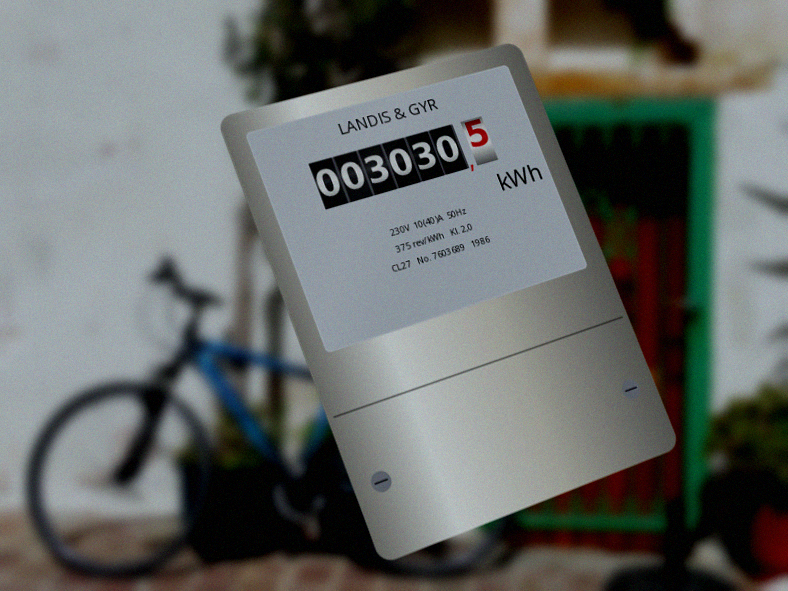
kWh 3030.5
